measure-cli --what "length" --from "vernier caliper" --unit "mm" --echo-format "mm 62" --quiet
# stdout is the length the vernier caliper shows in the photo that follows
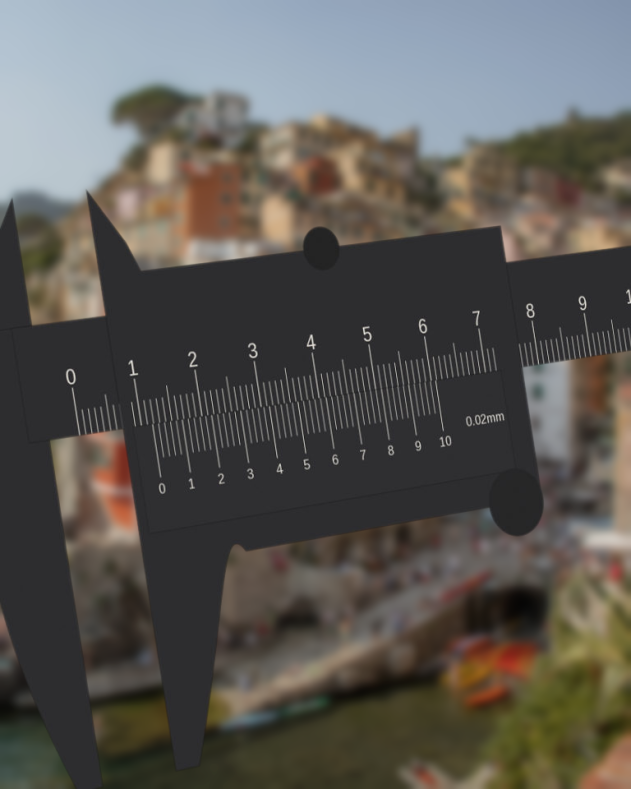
mm 11.8
